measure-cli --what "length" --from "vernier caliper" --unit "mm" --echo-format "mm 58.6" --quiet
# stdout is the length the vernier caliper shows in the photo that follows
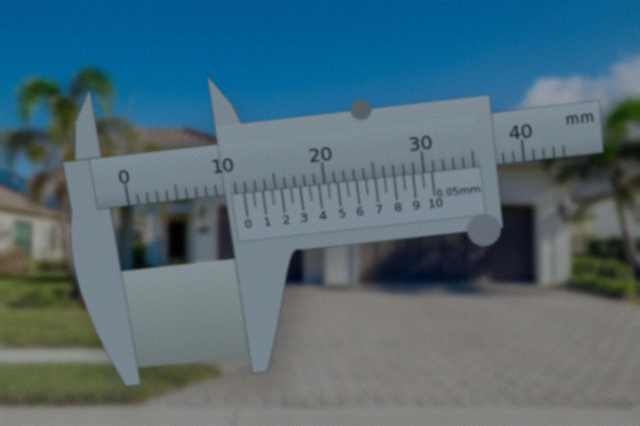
mm 11.8
